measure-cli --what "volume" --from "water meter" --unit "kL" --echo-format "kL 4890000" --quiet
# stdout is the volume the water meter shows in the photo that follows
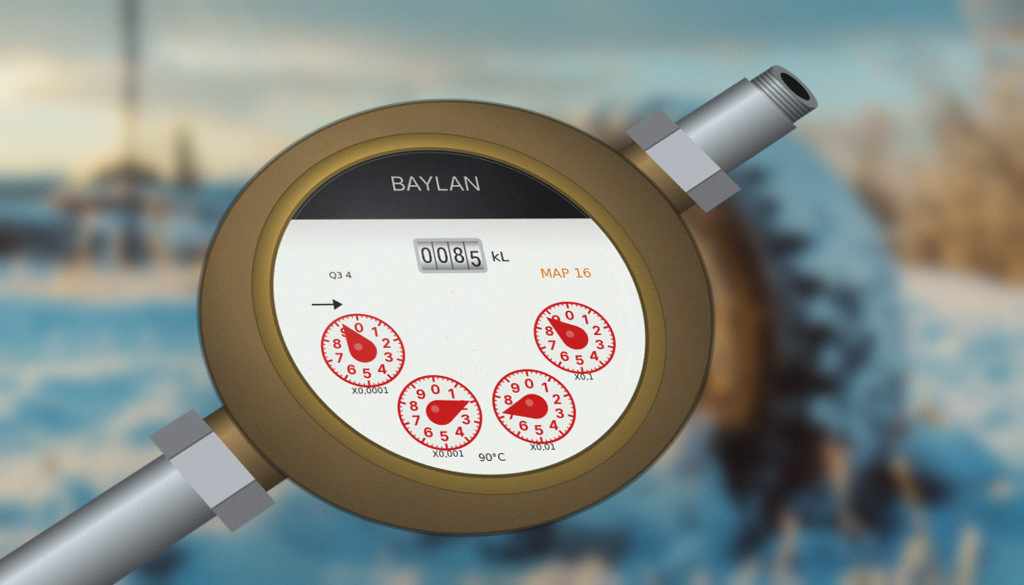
kL 84.8719
